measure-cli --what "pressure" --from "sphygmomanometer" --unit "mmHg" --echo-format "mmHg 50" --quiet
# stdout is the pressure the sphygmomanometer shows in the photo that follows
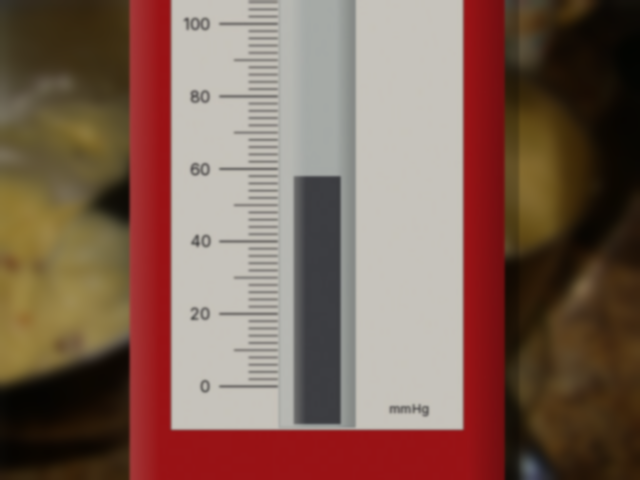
mmHg 58
